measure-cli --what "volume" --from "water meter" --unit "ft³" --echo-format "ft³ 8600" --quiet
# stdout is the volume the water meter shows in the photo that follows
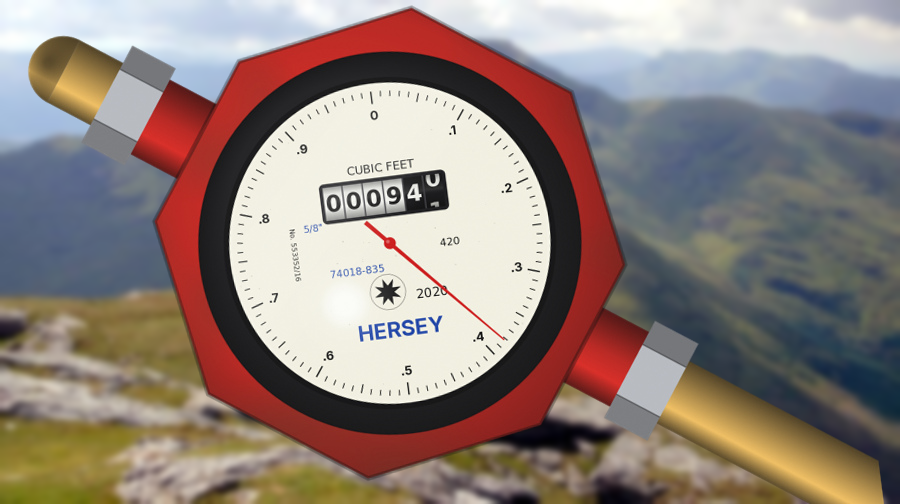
ft³ 940.38
